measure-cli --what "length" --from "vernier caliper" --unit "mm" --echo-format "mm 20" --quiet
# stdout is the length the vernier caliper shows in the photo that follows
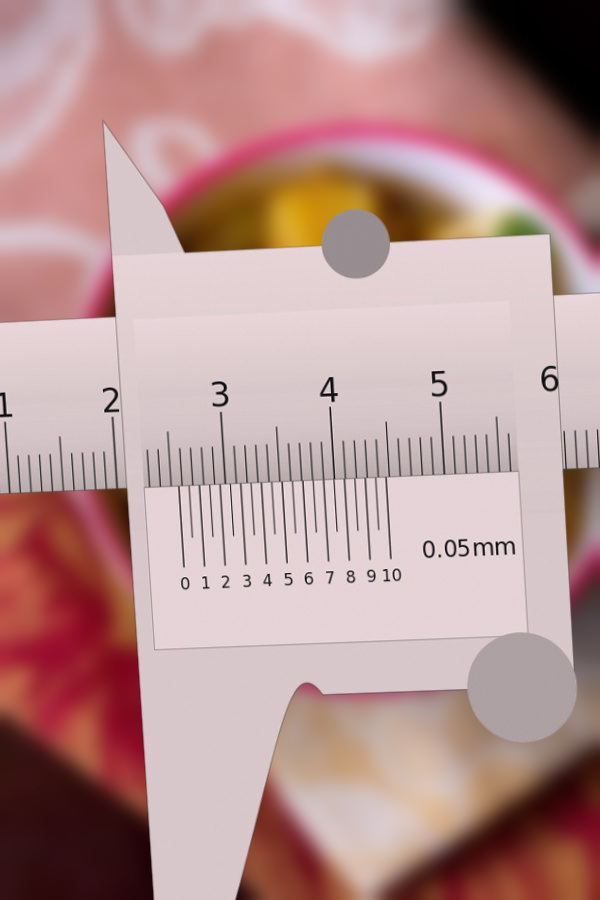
mm 25.7
